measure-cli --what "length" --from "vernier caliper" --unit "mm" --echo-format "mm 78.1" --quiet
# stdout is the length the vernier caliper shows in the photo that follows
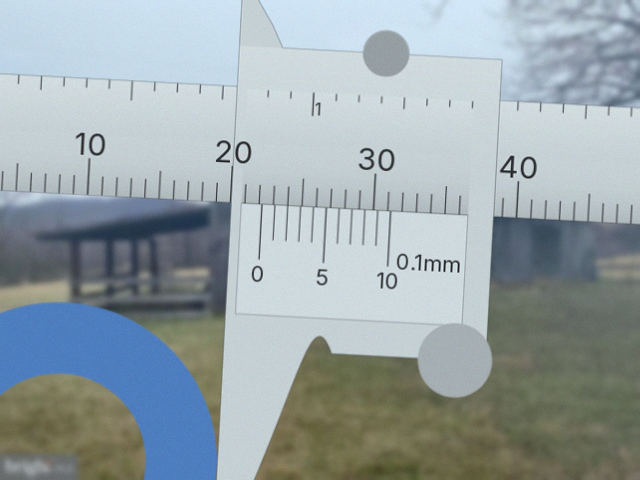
mm 22.2
